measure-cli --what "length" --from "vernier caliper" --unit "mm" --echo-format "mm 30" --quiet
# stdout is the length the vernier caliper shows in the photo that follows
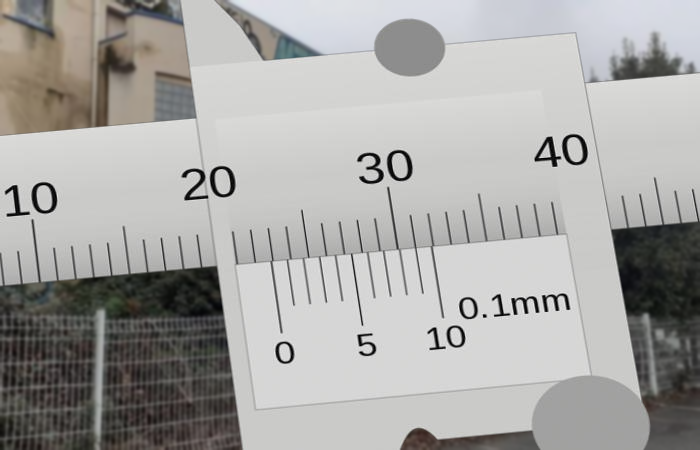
mm 22.9
